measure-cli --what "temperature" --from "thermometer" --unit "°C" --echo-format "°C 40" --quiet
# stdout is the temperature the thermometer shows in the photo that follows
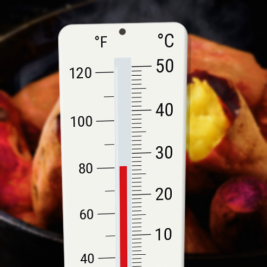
°C 27
